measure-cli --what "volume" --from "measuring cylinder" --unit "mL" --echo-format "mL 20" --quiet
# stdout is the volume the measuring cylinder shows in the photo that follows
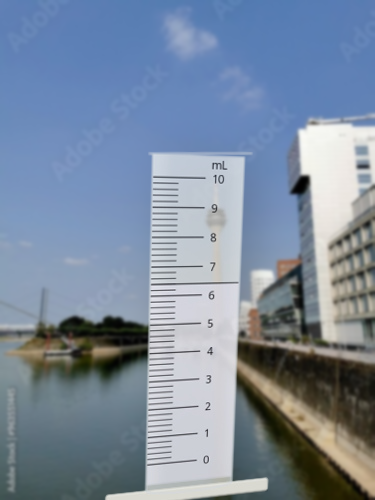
mL 6.4
